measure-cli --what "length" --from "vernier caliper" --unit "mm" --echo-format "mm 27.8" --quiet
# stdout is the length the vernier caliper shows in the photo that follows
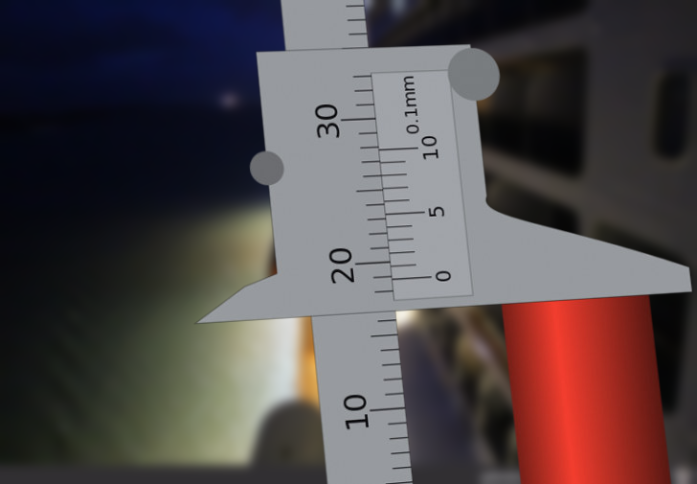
mm 18.8
